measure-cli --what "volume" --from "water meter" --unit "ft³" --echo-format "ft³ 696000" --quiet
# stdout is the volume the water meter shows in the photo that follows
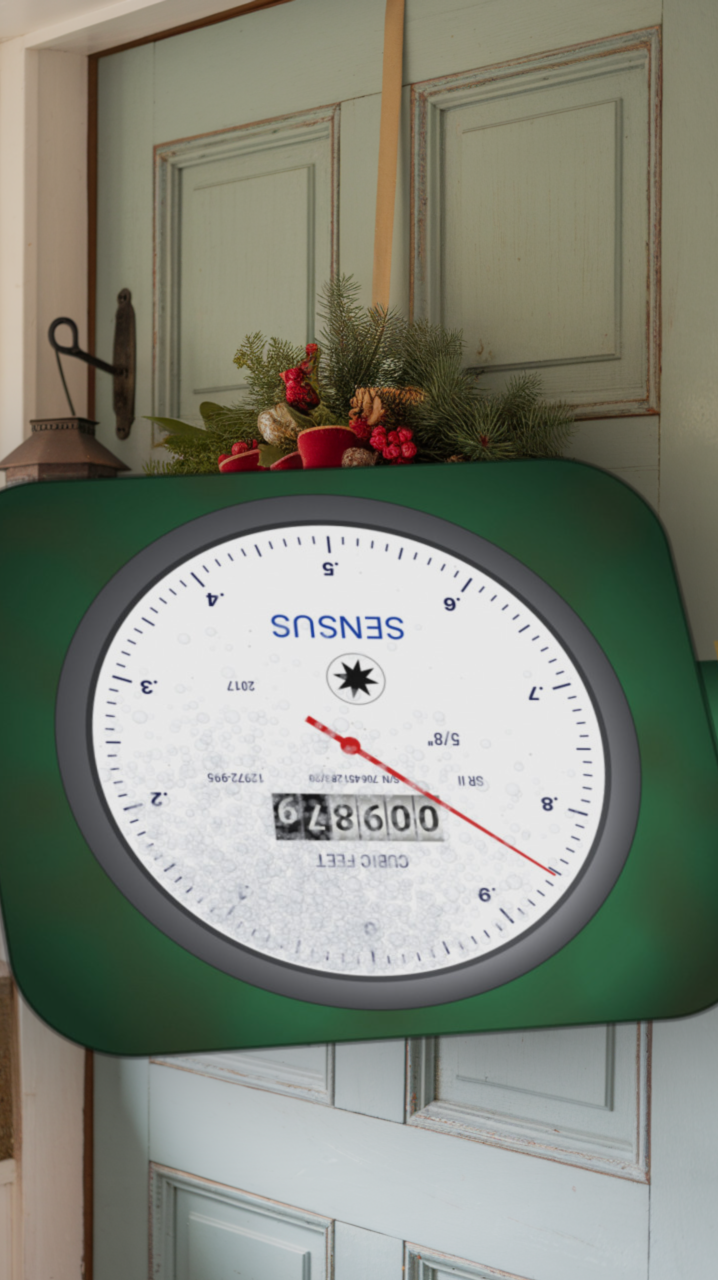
ft³ 9878.85
